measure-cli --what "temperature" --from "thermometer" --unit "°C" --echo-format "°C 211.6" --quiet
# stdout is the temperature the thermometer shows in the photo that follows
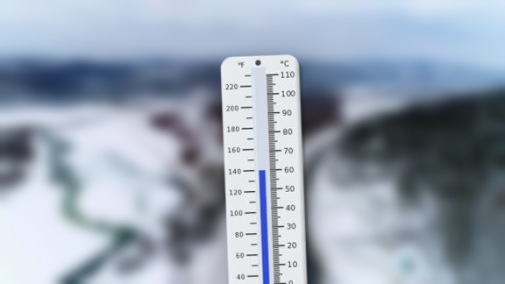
°C 60
